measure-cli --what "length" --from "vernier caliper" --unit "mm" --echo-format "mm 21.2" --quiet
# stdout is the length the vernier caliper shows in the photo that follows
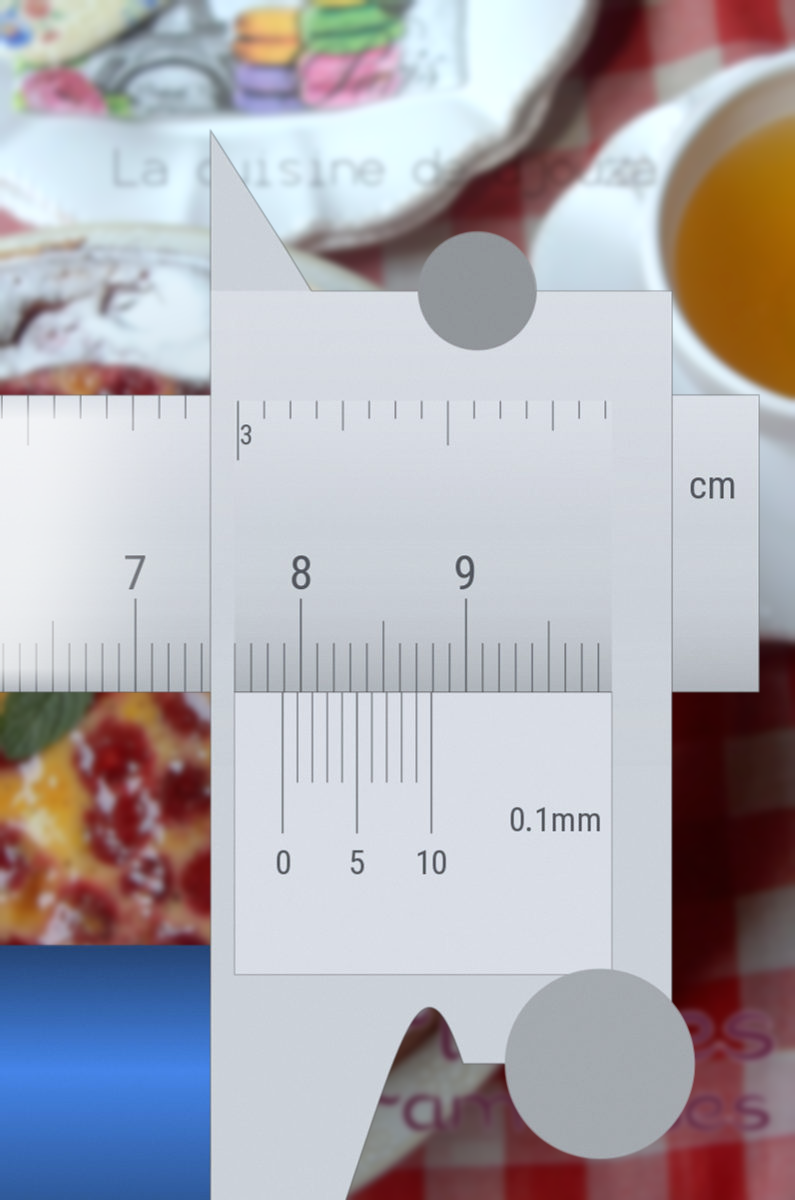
mm 78.9
